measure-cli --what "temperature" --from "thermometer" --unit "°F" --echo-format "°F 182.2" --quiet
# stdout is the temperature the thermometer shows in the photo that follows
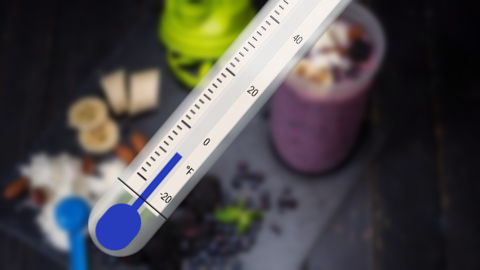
°F -8
